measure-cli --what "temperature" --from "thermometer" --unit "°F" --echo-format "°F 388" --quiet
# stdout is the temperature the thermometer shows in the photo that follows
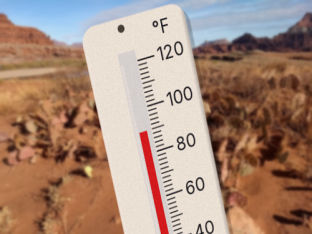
°F 90
